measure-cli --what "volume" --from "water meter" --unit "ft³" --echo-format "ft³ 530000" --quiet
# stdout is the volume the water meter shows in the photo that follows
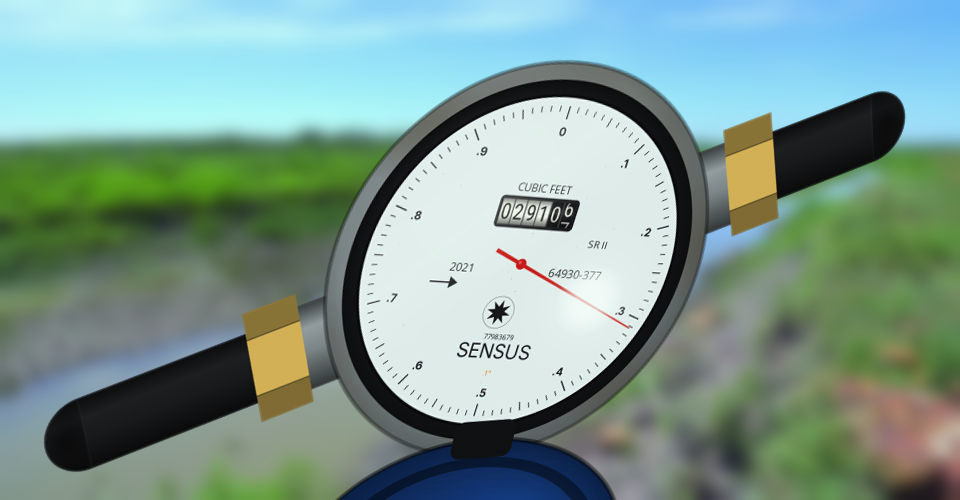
ft³ 29106.31
